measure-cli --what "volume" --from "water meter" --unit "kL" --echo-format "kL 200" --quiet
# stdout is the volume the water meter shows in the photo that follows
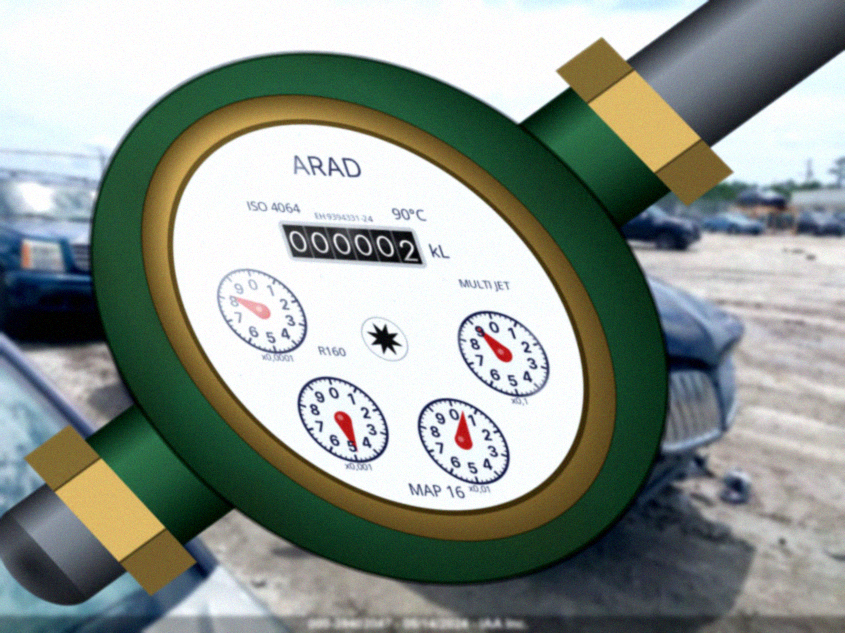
kL 1.9048
